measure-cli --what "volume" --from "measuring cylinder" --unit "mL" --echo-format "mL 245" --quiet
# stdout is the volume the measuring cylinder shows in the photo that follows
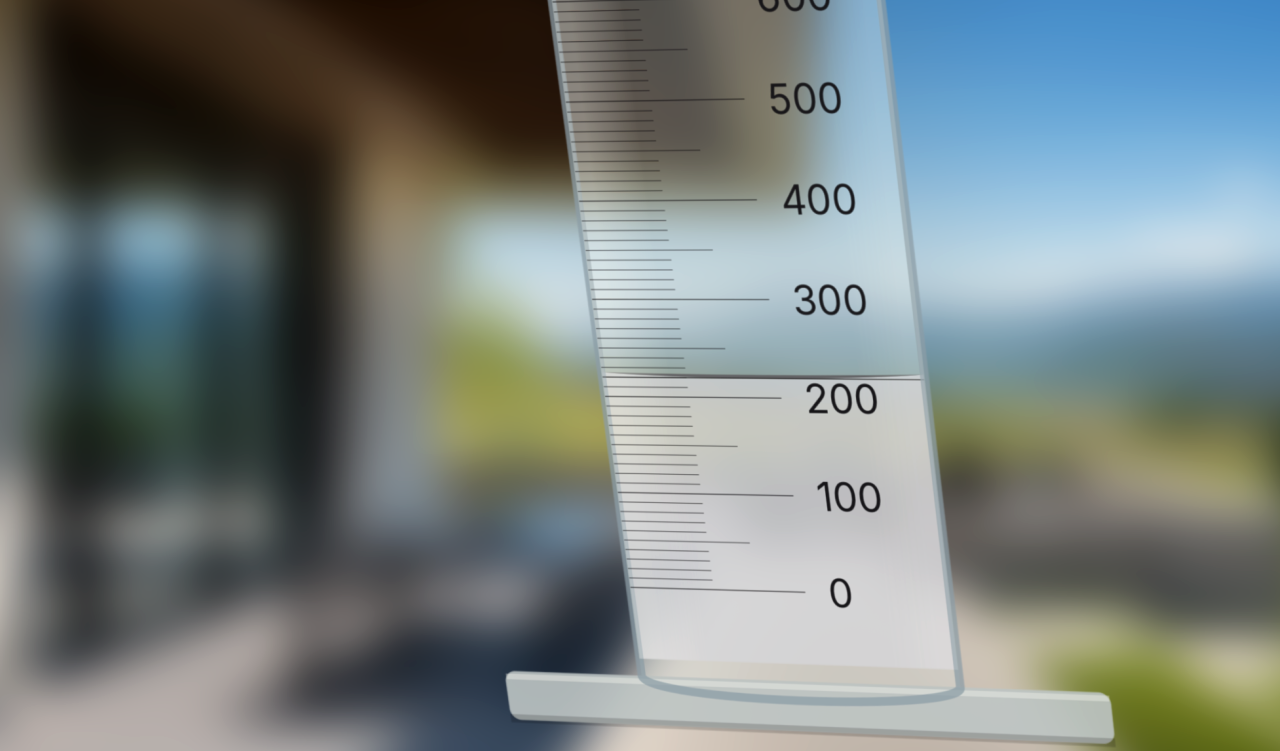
mL 220
